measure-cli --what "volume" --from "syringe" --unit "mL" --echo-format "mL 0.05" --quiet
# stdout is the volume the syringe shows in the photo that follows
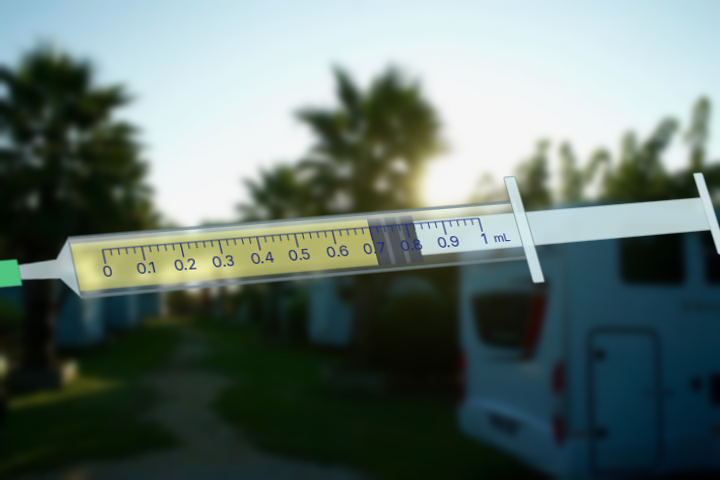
mL 0.7
